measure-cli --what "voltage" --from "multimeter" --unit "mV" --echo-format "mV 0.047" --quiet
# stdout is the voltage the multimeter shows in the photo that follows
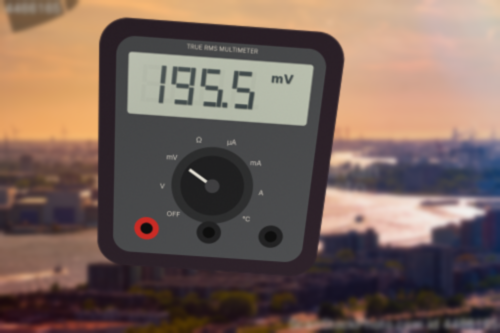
mV 195.5
